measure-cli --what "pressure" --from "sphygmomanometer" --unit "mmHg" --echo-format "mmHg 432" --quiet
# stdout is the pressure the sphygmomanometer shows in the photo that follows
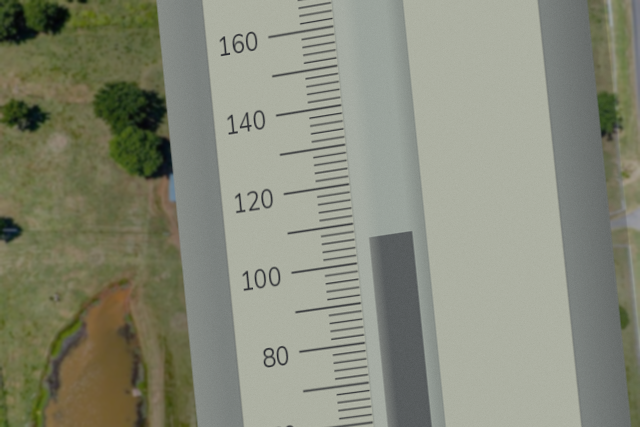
mmHg 106
